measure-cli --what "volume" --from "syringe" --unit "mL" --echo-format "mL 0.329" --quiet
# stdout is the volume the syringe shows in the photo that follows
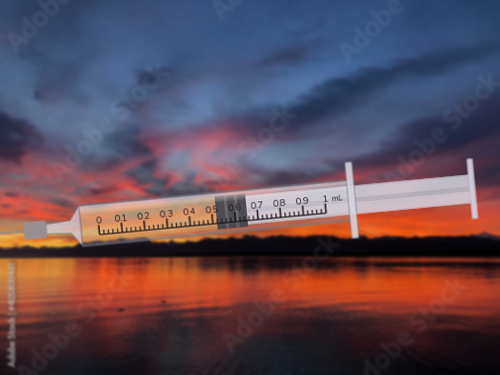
mL 0.52
